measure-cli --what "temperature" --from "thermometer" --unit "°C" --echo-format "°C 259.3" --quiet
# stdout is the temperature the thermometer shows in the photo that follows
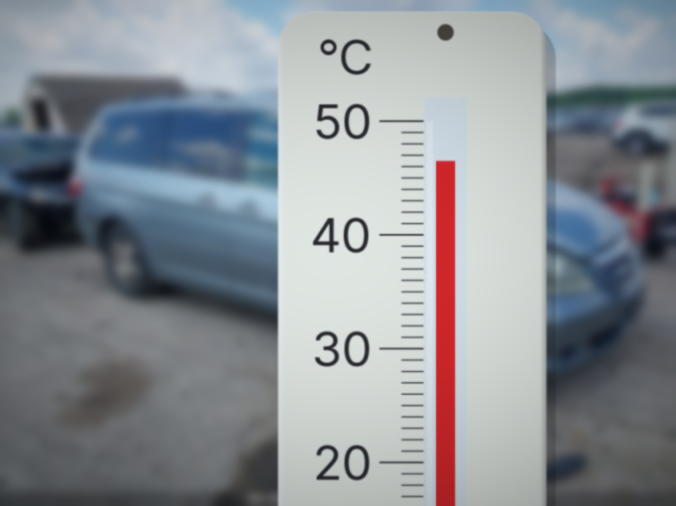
°C 46.5
